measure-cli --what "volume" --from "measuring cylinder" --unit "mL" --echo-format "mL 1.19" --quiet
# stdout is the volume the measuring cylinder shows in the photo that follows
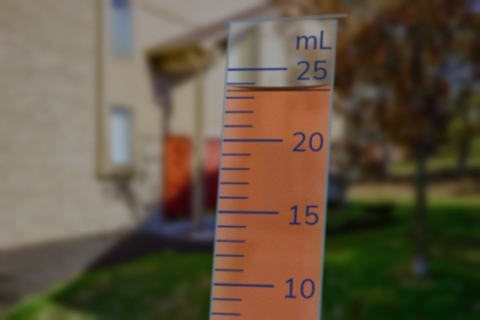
mL 23.5
